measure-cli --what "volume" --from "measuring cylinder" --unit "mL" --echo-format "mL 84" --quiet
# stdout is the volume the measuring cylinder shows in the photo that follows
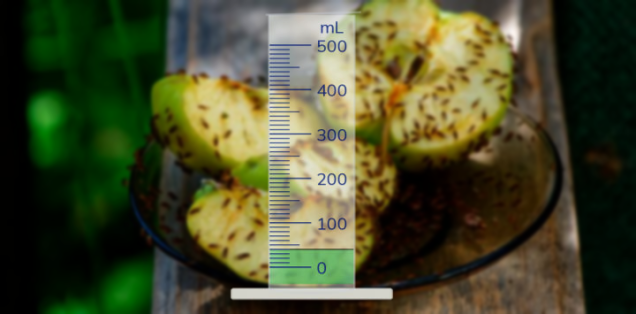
mL 40
